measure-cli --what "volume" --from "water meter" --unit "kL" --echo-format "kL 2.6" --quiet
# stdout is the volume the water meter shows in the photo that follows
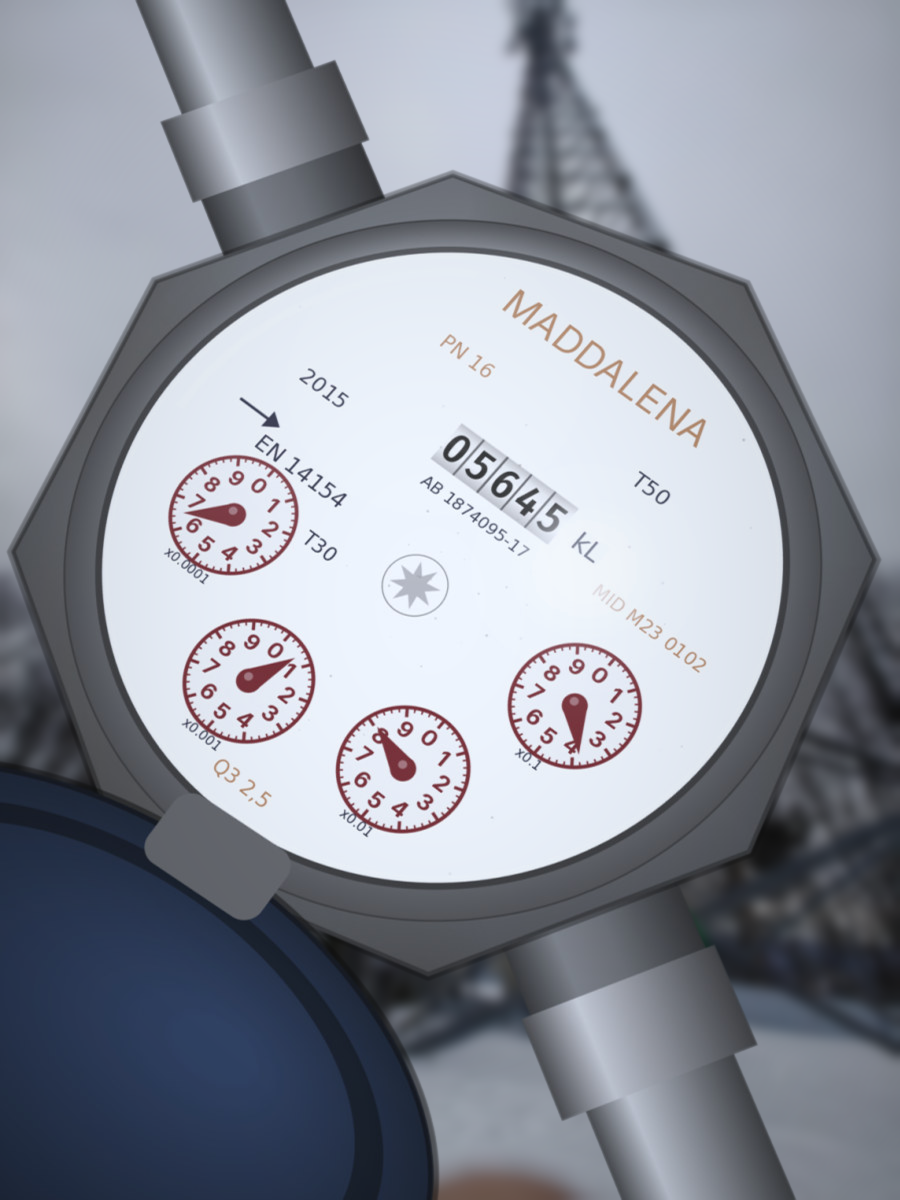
kL 5645.3806
